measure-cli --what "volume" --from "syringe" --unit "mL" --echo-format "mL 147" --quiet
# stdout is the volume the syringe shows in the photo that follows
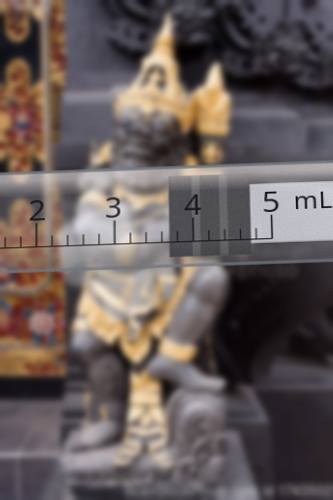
mL 3.7
